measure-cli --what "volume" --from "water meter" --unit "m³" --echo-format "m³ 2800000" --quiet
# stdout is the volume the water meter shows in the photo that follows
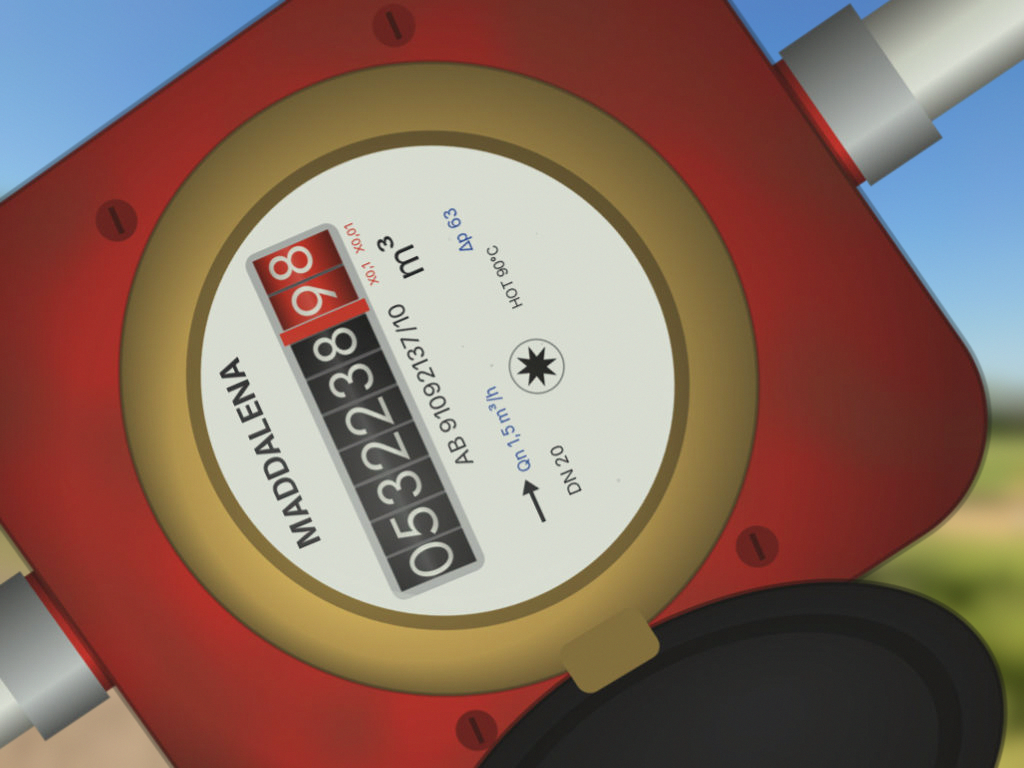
m³ 532238.98
